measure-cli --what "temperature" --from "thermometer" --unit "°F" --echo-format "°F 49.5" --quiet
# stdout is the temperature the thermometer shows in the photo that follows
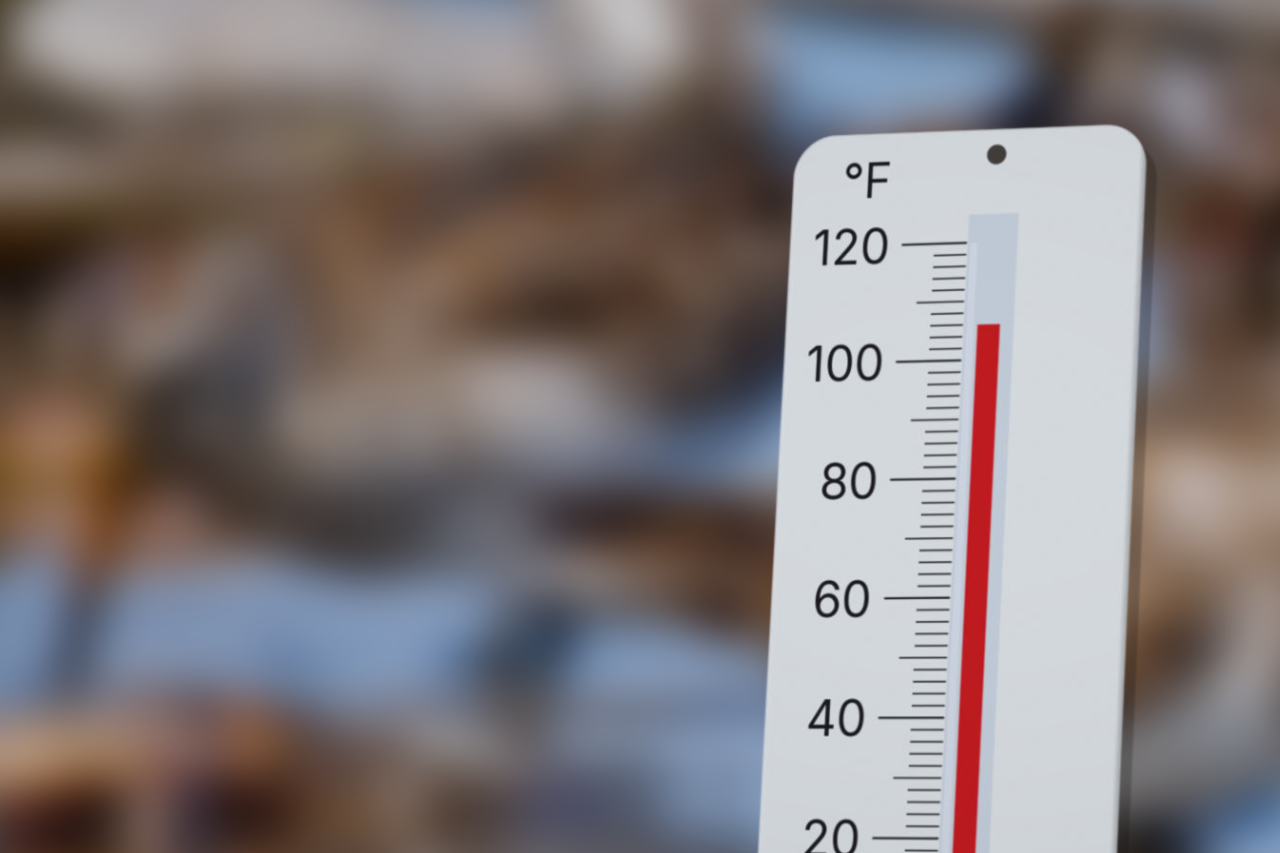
°F 106
